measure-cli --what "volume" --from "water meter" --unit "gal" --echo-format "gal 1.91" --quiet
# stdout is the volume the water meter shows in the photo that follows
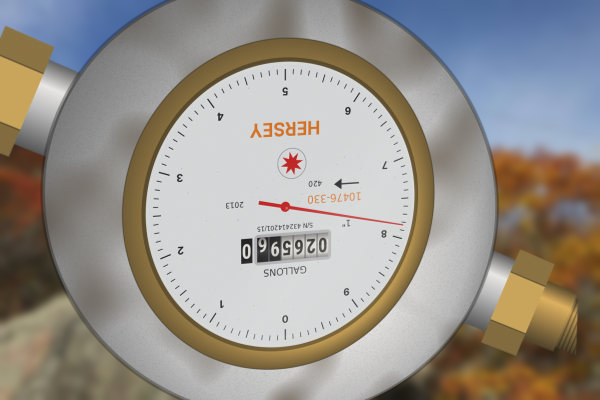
gal 265957.8
